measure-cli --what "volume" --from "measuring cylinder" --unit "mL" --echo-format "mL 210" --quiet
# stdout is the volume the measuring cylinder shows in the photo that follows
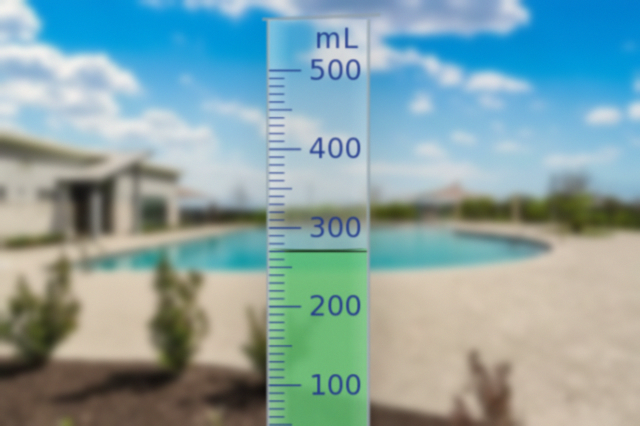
mL 270
